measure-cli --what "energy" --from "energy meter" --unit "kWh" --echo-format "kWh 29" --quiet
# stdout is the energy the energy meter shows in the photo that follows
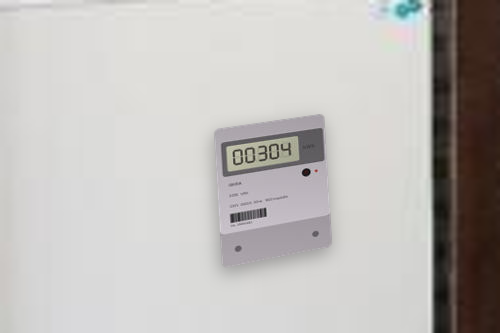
kWh 304
